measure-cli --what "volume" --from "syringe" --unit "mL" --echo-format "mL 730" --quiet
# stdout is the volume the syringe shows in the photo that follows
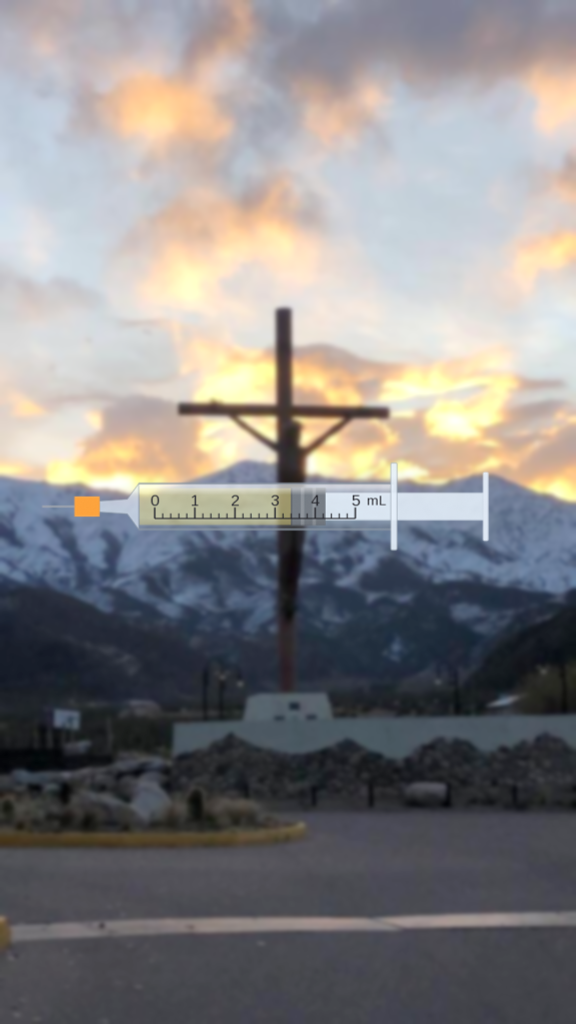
mL 3.4
